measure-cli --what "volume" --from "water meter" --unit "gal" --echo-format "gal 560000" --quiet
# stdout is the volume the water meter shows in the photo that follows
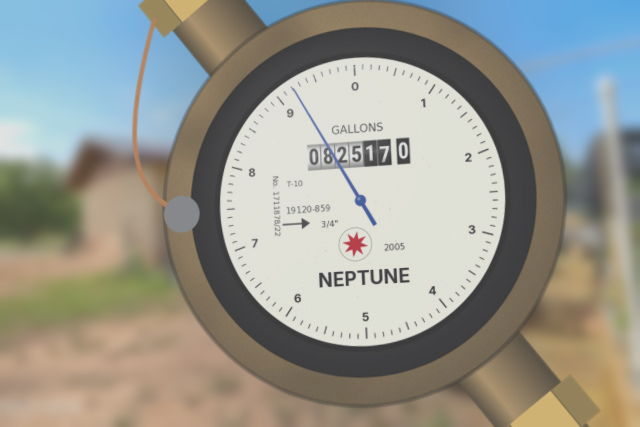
gal 825169.2
